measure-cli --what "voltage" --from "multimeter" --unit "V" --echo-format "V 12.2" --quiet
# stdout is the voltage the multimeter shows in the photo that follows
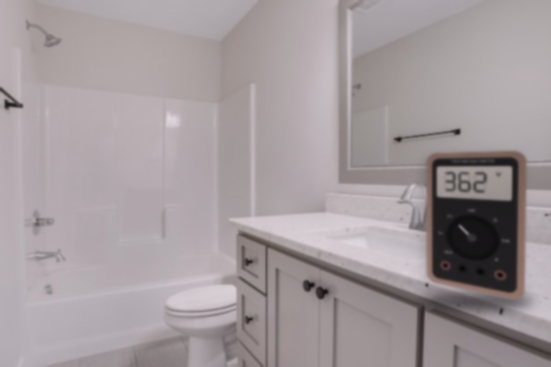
V 362
